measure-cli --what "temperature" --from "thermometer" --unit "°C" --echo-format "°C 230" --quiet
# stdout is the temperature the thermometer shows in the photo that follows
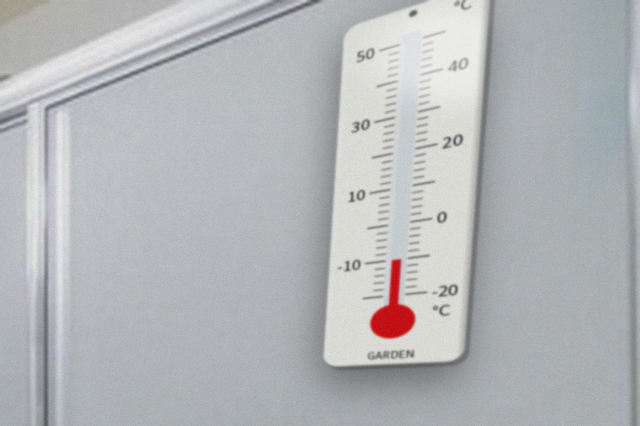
°C -10
